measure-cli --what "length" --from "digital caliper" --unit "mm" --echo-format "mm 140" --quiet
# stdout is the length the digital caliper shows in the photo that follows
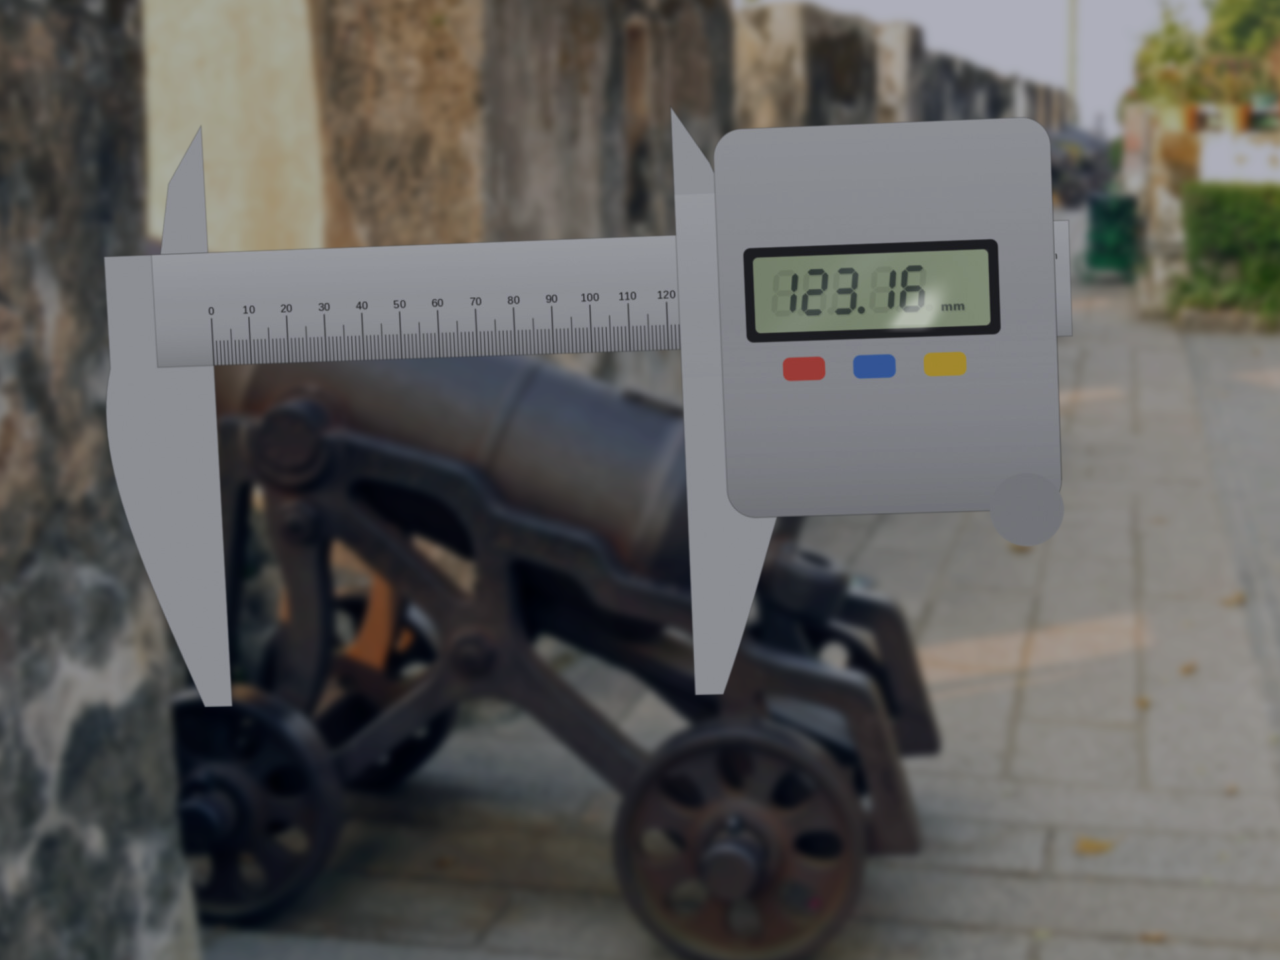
mm 123.16
